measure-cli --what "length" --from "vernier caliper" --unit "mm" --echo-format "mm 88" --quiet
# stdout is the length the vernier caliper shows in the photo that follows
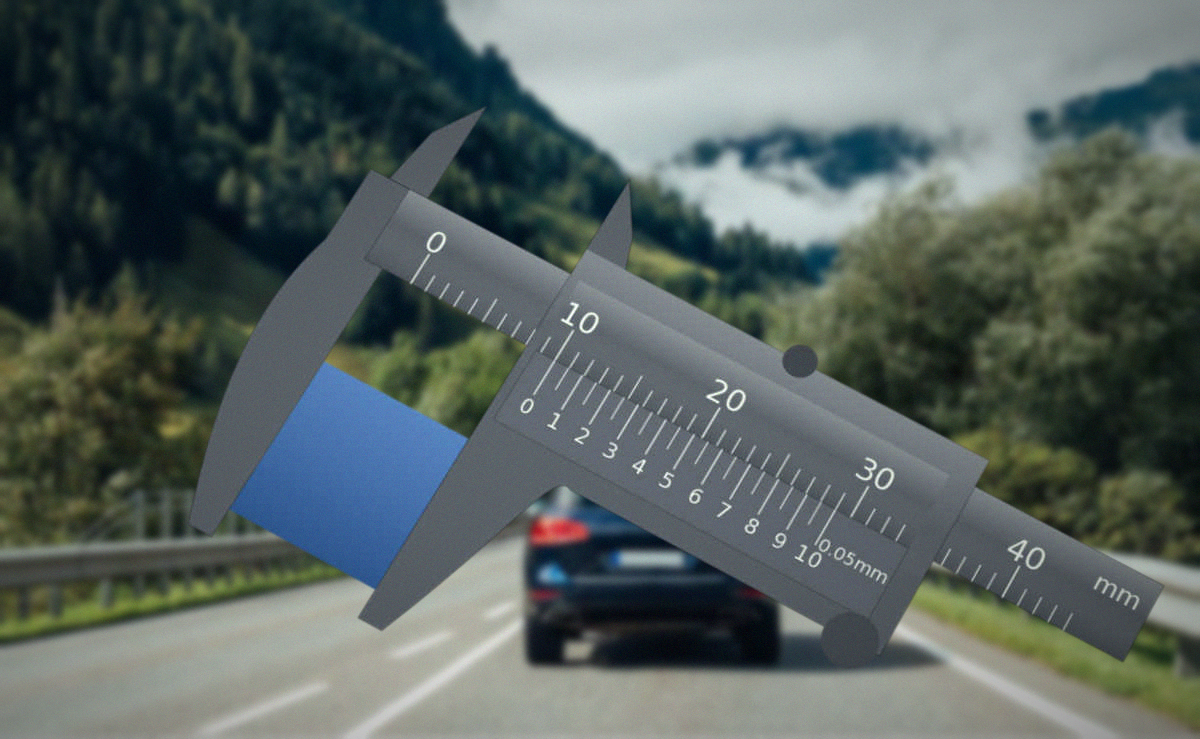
mm 10.0
